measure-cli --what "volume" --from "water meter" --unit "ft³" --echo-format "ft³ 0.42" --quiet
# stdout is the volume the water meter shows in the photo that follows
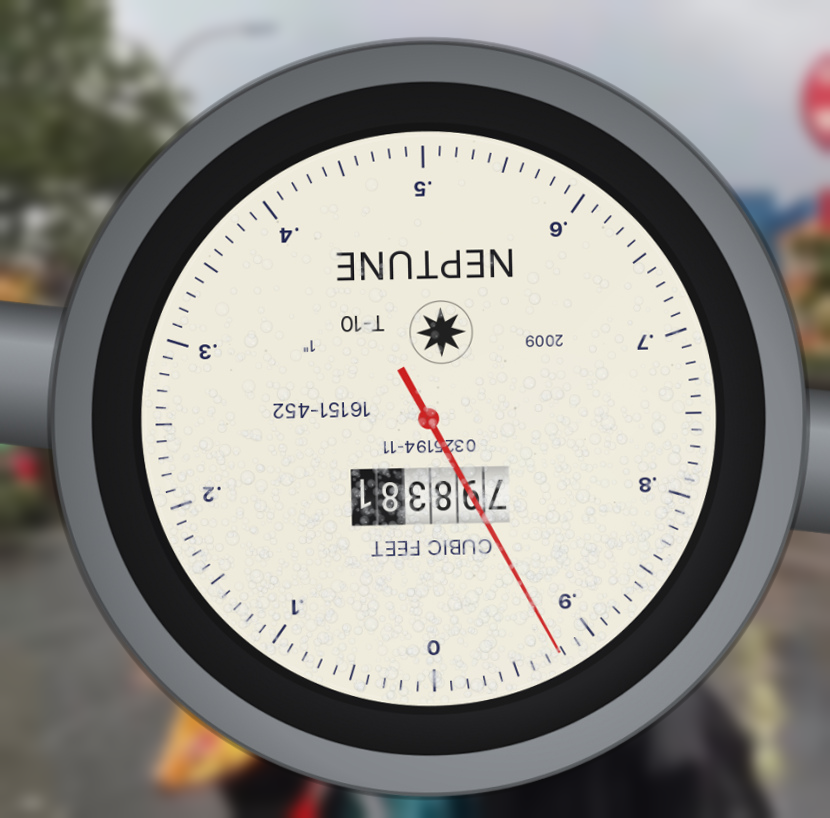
ft³ 798380.92
